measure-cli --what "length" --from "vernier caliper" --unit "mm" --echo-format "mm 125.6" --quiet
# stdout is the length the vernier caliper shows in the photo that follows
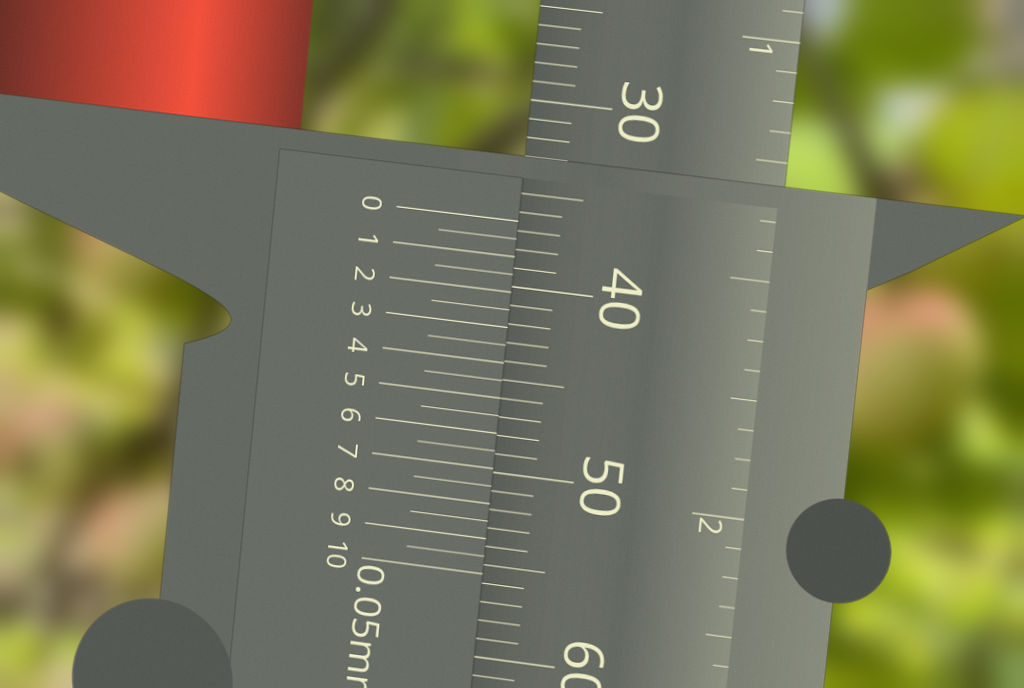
mm 36.5
